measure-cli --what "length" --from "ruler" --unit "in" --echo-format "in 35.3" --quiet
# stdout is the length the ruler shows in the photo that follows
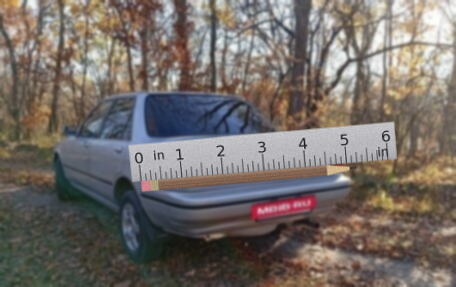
in 5.25
